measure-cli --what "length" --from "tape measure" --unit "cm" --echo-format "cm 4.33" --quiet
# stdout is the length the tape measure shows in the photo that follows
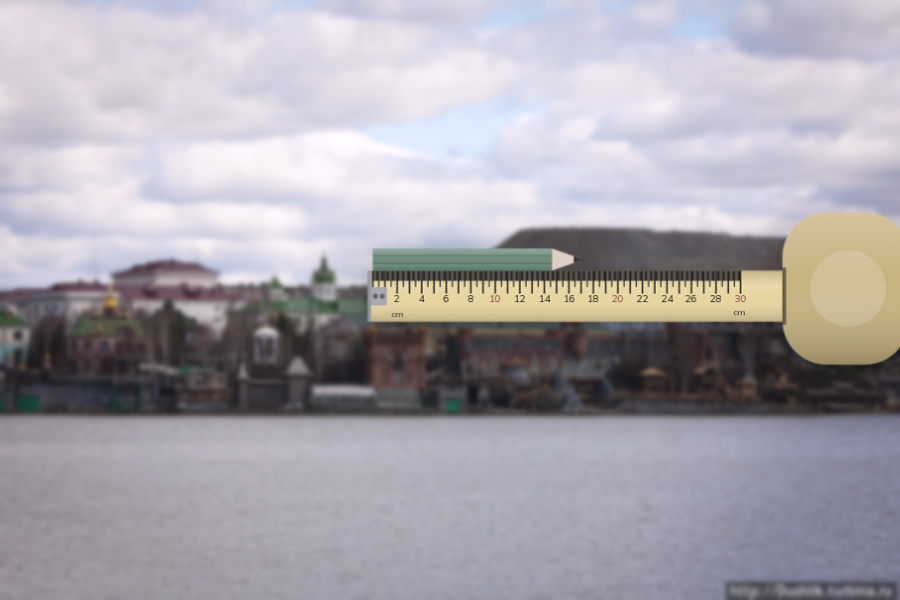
cm 17
